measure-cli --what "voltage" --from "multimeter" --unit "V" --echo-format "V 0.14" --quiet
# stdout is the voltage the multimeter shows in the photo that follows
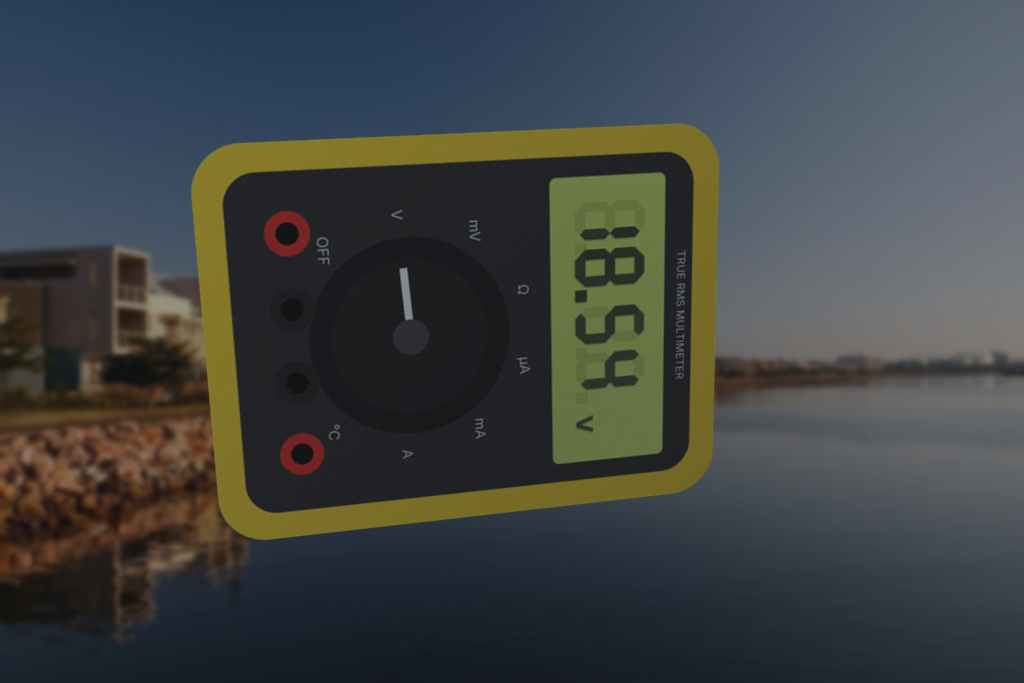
V 18.54
